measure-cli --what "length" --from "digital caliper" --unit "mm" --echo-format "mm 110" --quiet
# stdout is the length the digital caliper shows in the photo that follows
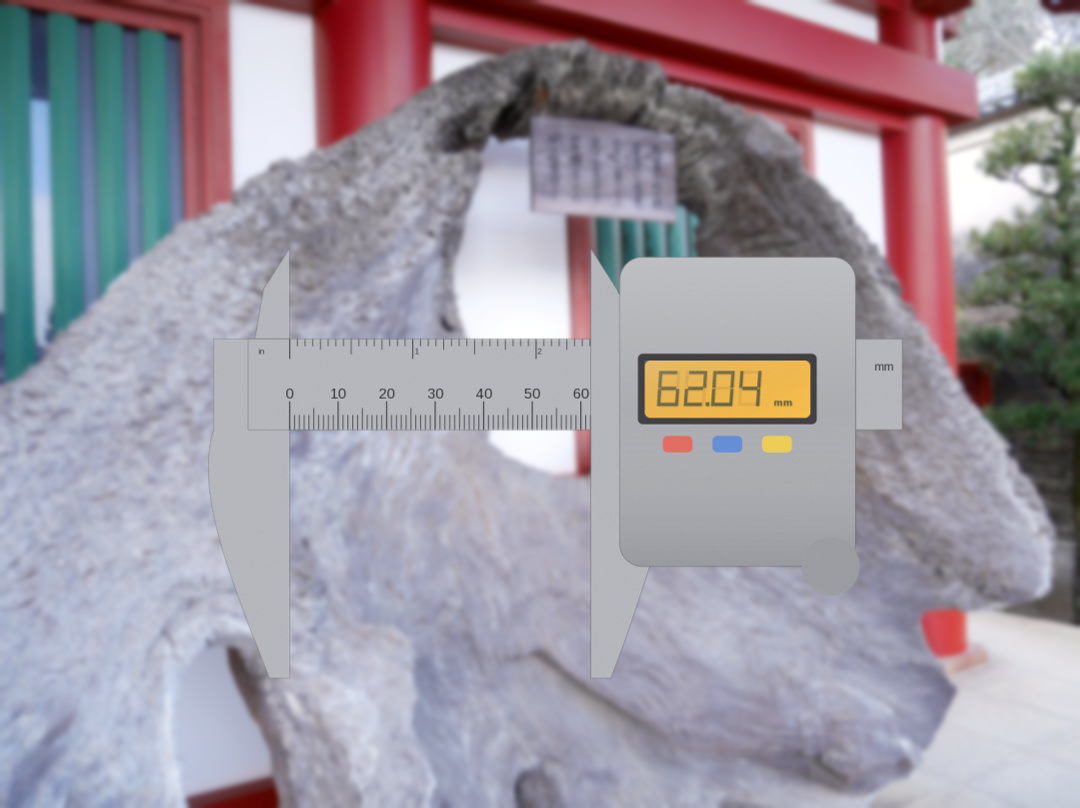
mm 62.04
